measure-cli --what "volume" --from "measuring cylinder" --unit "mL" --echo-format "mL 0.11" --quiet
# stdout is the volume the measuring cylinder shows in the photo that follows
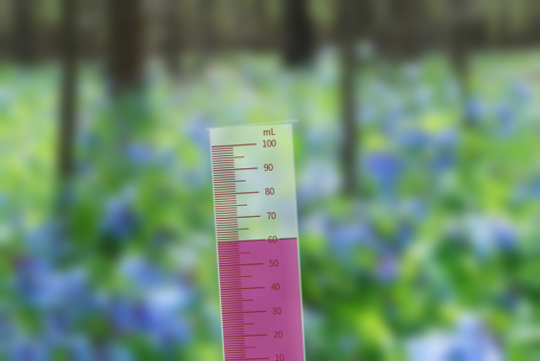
mL 60
